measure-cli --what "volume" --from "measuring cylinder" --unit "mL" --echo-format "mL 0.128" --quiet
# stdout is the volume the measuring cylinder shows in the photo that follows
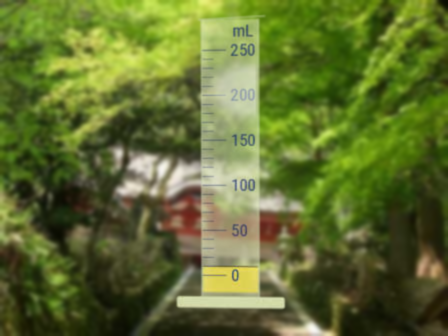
mL 10
